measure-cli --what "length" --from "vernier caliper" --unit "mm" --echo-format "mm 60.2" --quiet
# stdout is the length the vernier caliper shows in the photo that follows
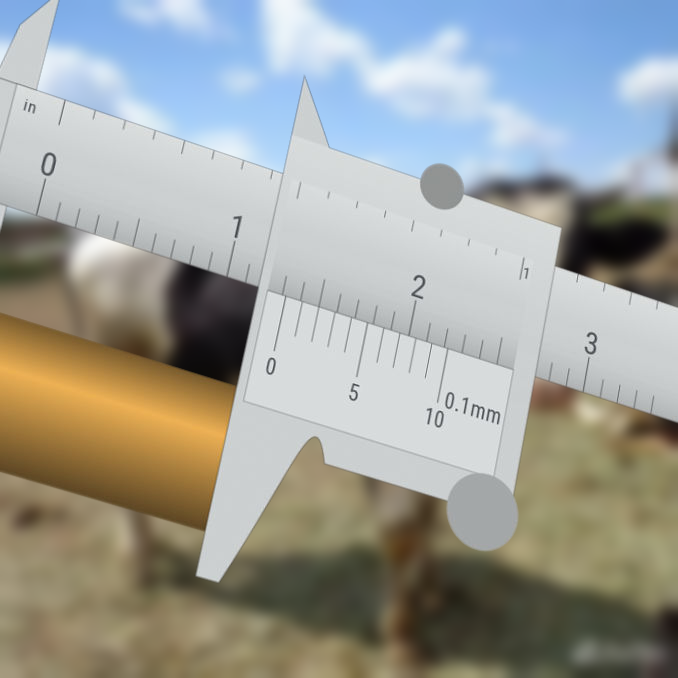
mm 13.2
